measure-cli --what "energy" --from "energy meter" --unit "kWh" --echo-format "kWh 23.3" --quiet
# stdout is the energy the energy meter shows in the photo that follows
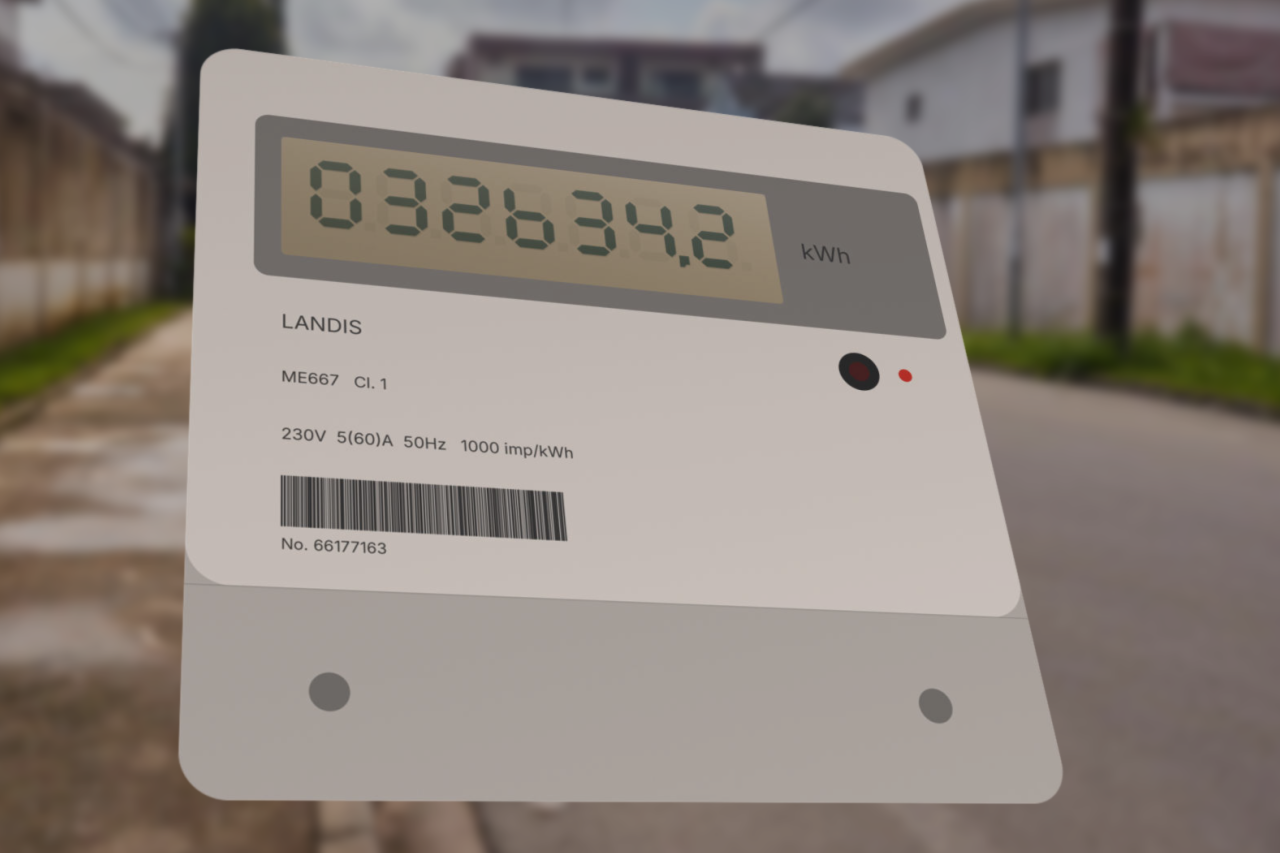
kWh 32634.2
